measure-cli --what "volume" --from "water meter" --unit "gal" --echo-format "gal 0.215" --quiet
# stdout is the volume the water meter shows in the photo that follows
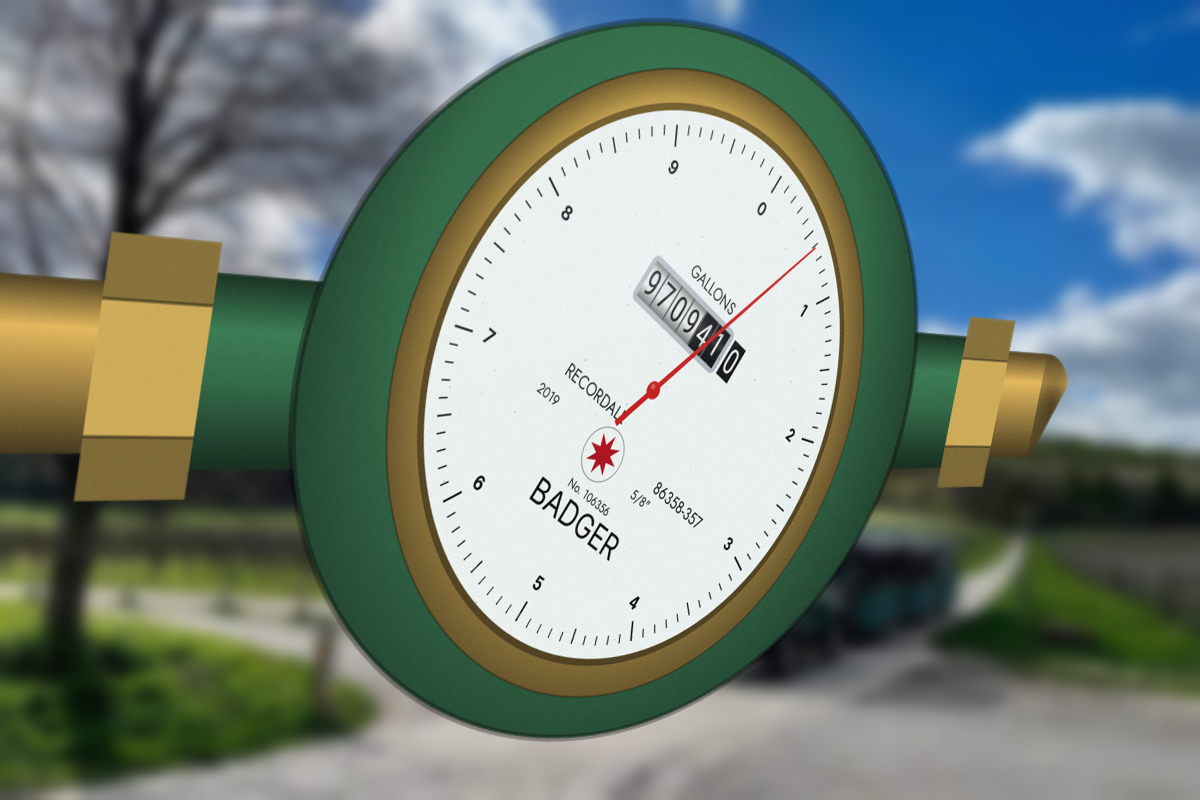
gal 9709410.6
